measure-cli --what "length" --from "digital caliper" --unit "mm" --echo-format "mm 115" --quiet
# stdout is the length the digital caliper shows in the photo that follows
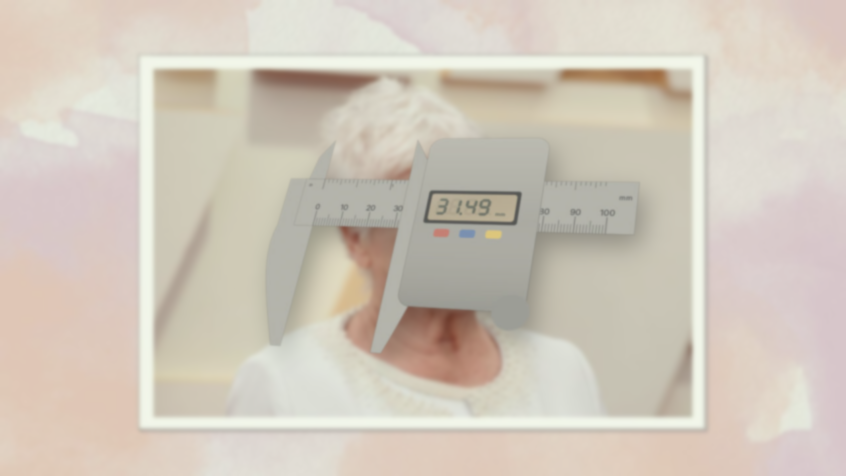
mm 31.49
